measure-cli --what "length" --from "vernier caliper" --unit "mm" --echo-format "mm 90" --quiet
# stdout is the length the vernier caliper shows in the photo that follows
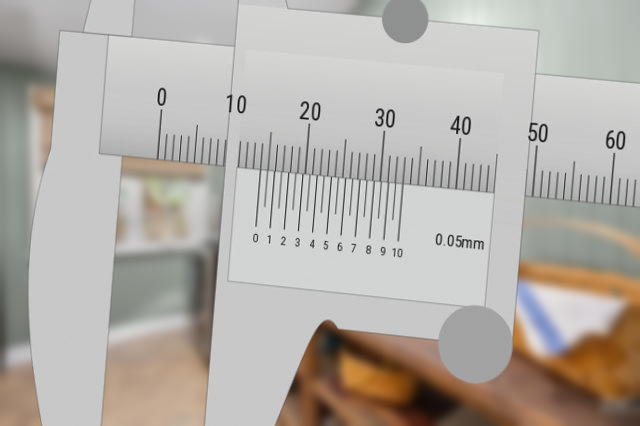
mm 14.0
